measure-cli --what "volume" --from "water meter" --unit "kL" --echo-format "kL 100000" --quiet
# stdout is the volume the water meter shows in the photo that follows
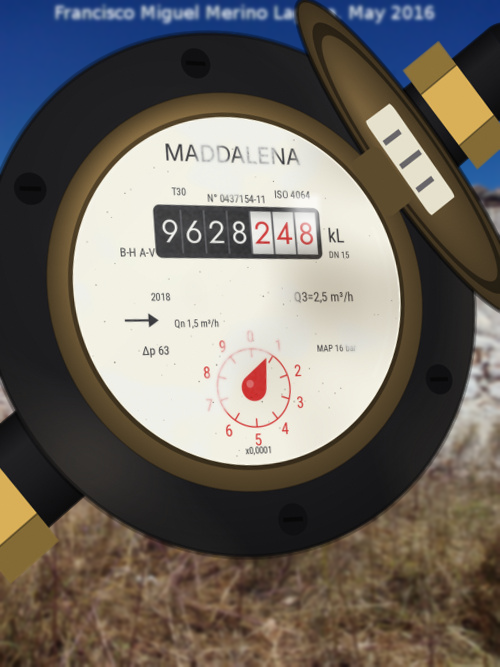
kL 9628.2480
